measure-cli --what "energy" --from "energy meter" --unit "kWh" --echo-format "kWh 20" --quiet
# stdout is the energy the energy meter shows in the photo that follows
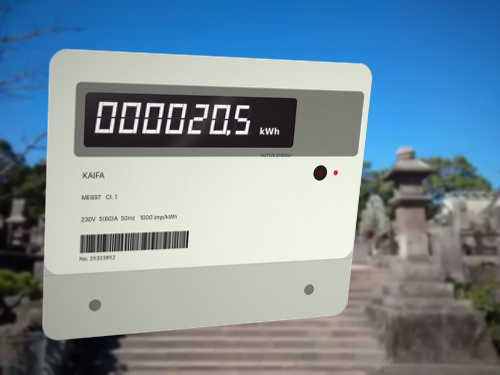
kWh 20.5
